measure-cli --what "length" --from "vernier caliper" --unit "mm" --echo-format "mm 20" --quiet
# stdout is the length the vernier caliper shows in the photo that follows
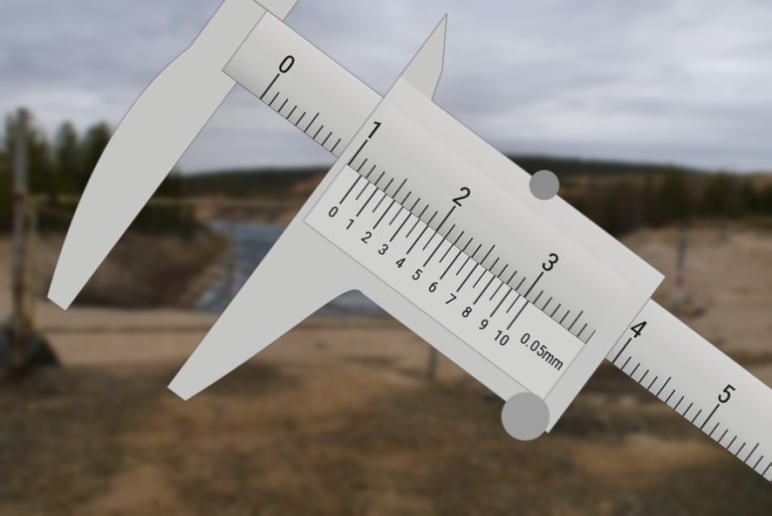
mm 11.5
